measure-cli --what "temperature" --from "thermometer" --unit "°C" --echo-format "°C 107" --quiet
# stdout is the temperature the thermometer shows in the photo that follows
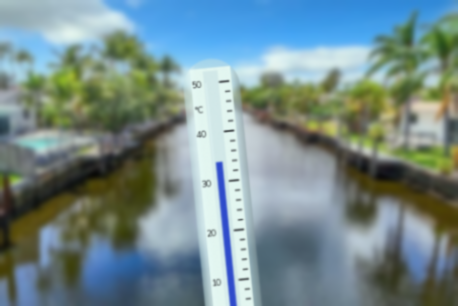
°C 34
